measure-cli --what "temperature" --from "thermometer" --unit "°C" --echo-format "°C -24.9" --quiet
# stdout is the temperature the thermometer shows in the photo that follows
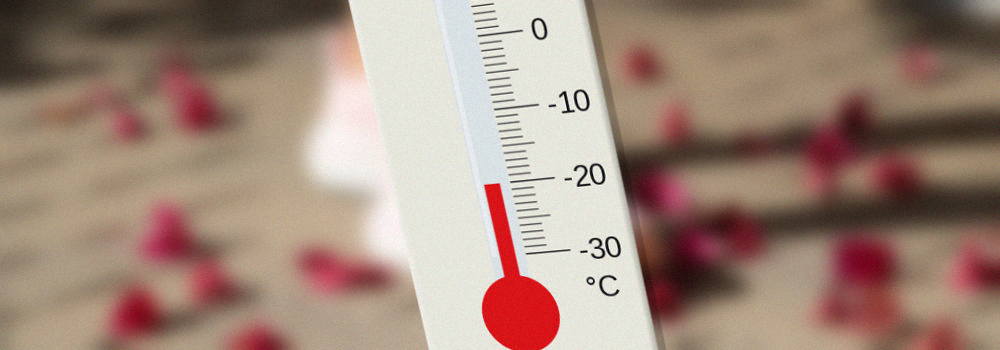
°C -20
